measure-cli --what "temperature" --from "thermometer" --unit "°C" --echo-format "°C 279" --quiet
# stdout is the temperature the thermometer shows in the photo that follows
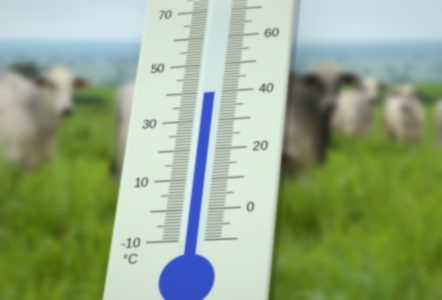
°C 40
